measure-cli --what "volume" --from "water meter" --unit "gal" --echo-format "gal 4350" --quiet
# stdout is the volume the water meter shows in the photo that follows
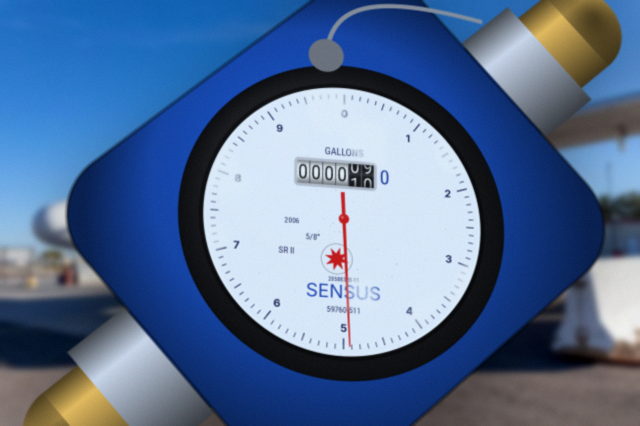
gal 94.9
